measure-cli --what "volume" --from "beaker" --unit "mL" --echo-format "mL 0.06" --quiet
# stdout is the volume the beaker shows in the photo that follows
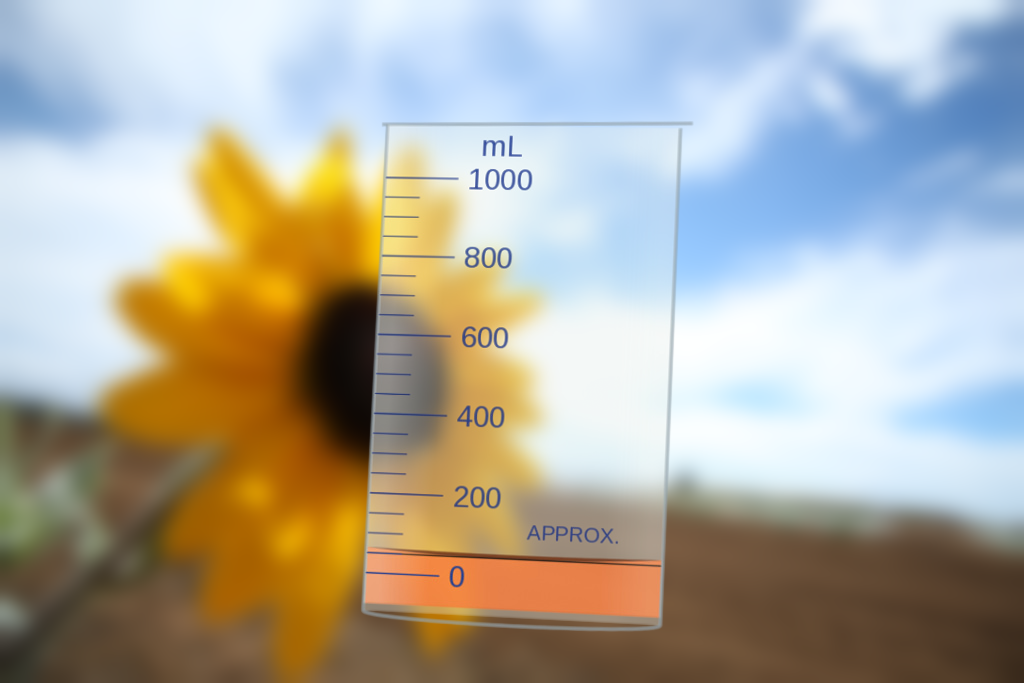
mL 50
